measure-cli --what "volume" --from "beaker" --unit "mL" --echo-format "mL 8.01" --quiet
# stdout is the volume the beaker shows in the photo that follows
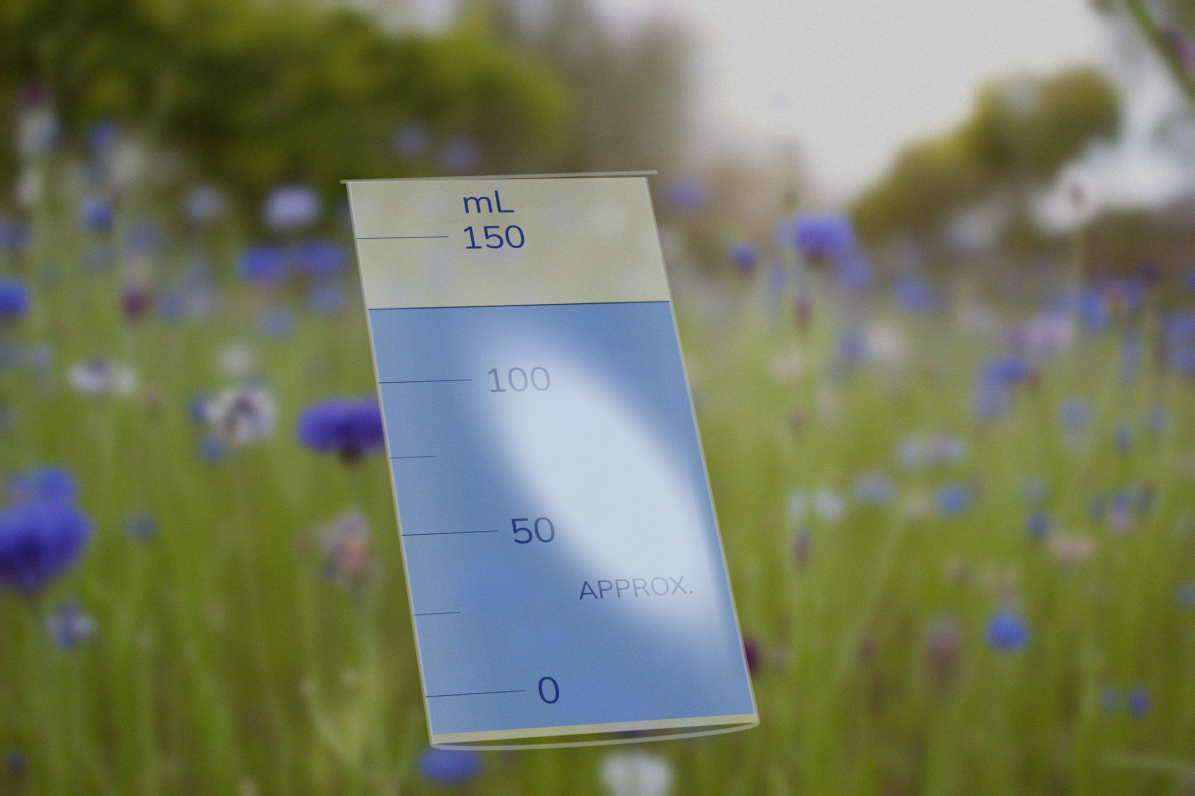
mL 125
